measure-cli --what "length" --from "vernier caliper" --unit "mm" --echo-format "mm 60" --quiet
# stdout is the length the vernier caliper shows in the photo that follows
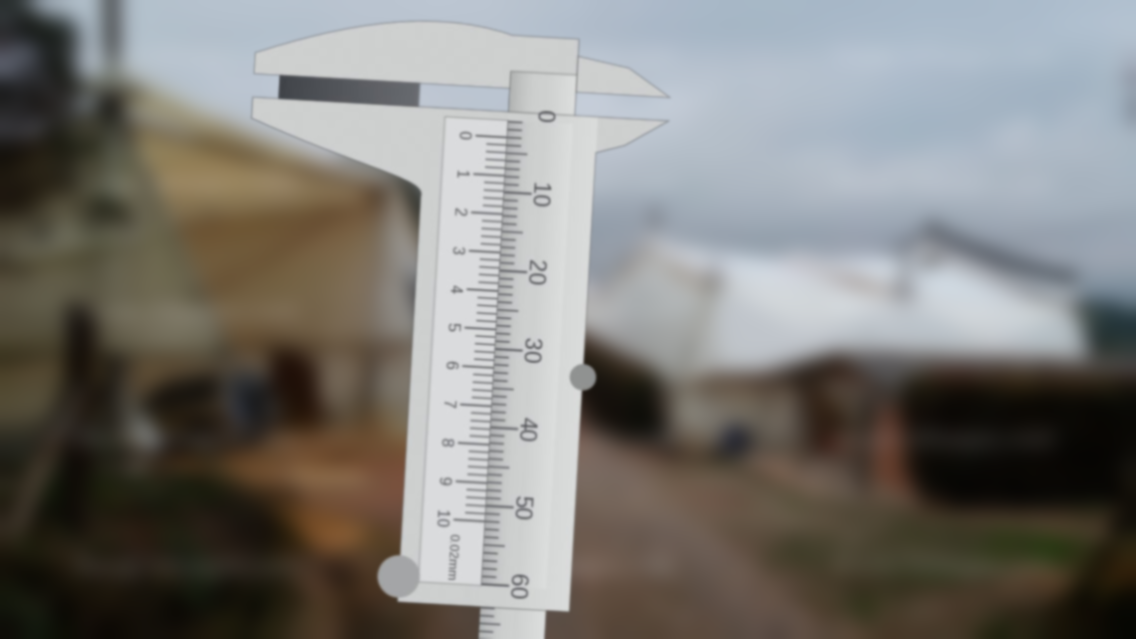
mm 3.0
